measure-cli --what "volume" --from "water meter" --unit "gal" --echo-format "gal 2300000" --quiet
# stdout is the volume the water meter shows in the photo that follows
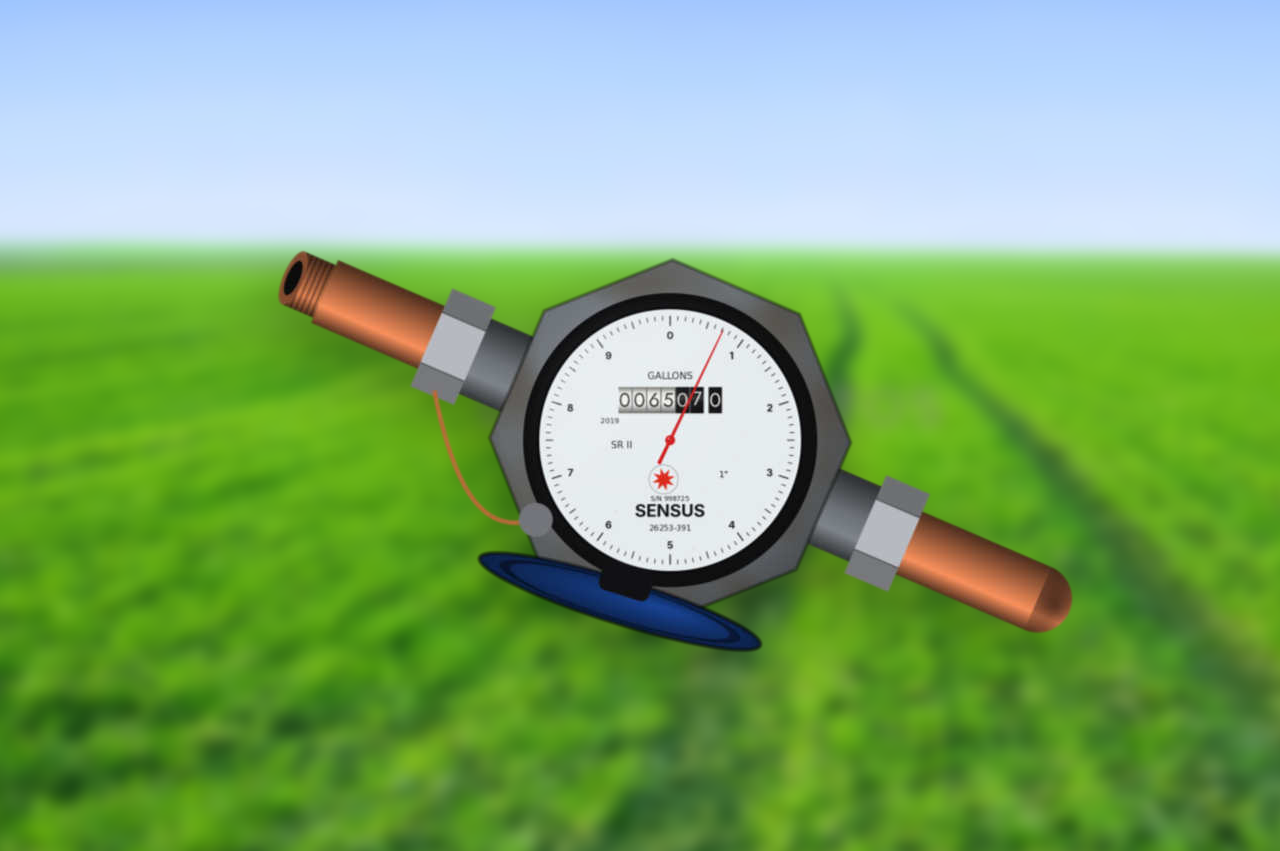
gal 65070.7
